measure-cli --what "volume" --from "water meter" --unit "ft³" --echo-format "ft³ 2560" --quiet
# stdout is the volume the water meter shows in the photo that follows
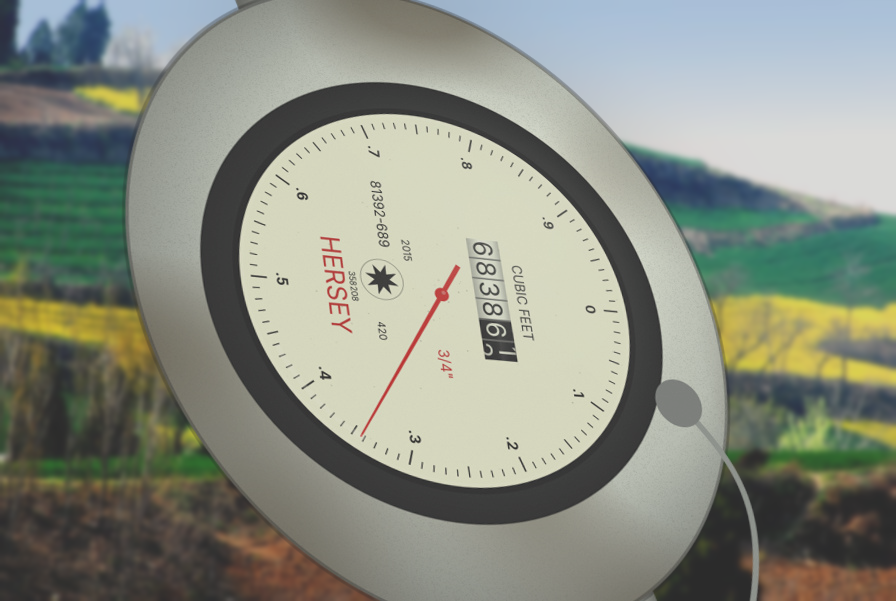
ft³ 683861.34
